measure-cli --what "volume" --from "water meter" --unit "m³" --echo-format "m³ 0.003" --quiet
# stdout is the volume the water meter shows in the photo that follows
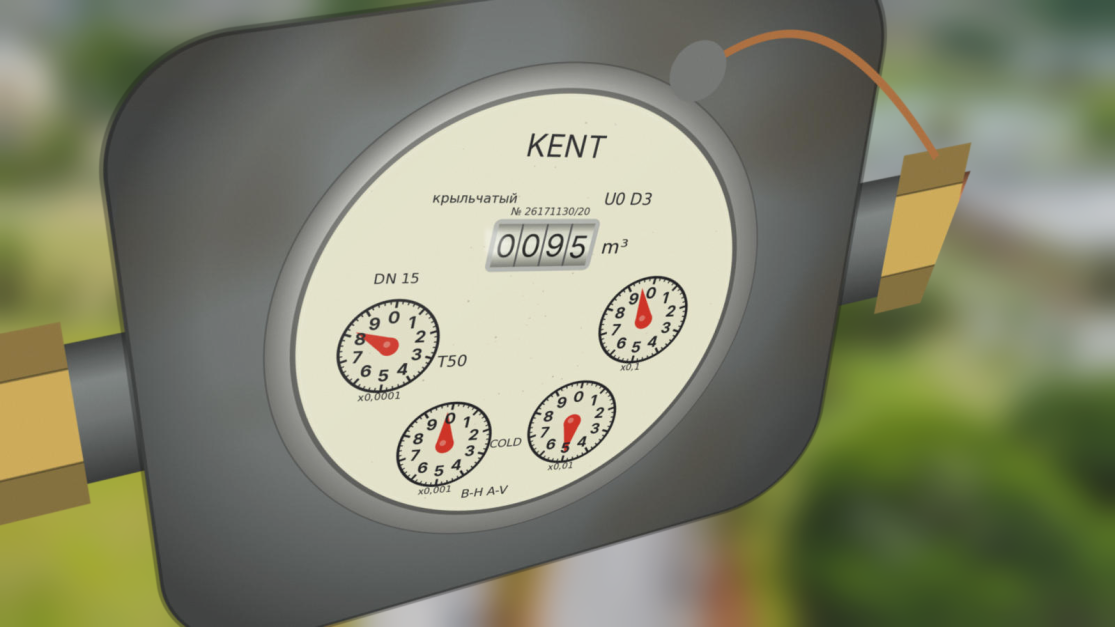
m³ 94.9498
